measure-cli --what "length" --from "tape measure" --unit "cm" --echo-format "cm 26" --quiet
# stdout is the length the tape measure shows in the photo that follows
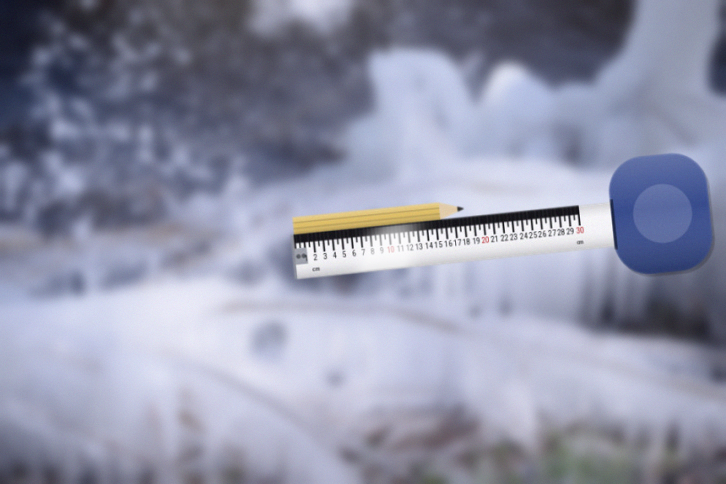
cm 18
